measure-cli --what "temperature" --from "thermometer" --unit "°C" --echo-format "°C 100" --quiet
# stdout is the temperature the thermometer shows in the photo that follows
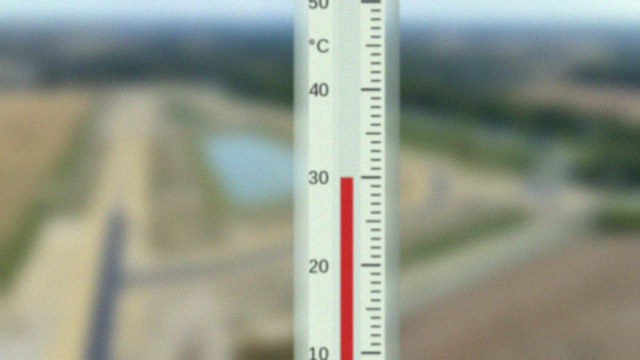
°C 30
